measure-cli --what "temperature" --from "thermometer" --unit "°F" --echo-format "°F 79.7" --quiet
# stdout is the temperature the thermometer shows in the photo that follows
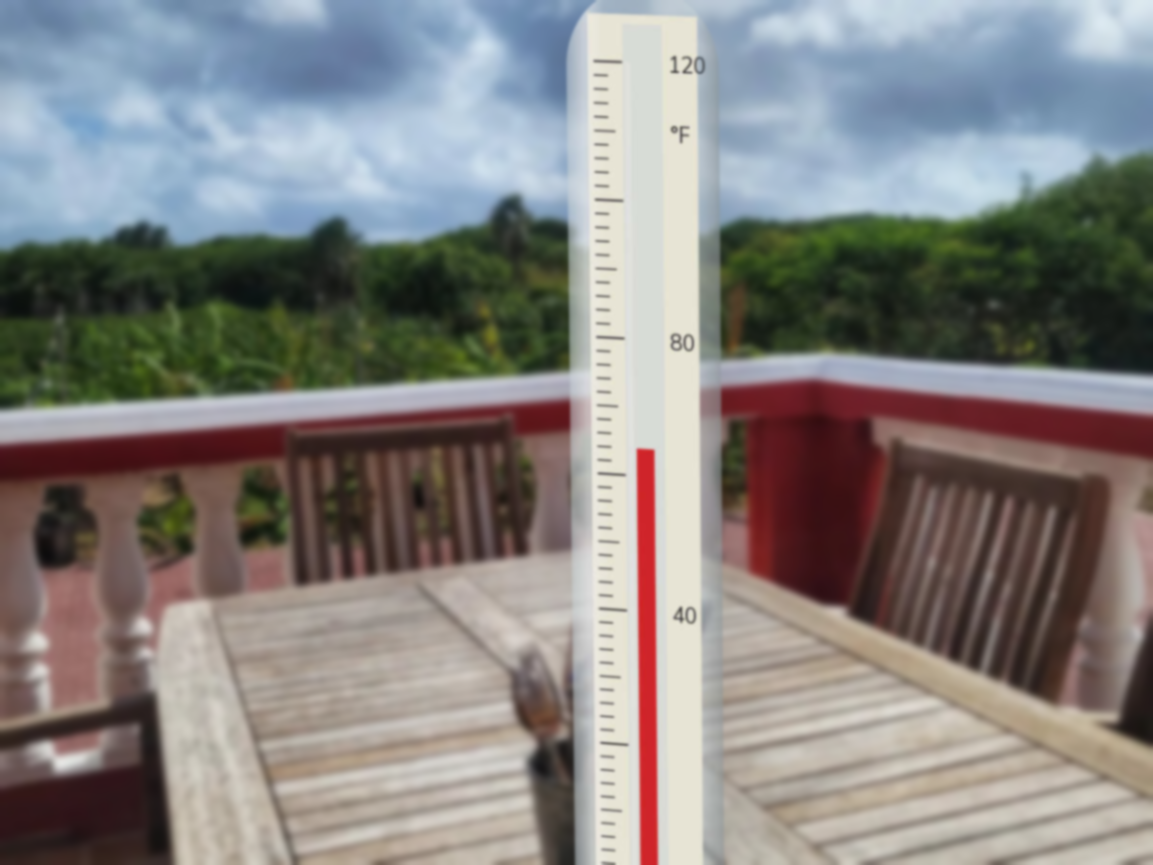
°F 64
